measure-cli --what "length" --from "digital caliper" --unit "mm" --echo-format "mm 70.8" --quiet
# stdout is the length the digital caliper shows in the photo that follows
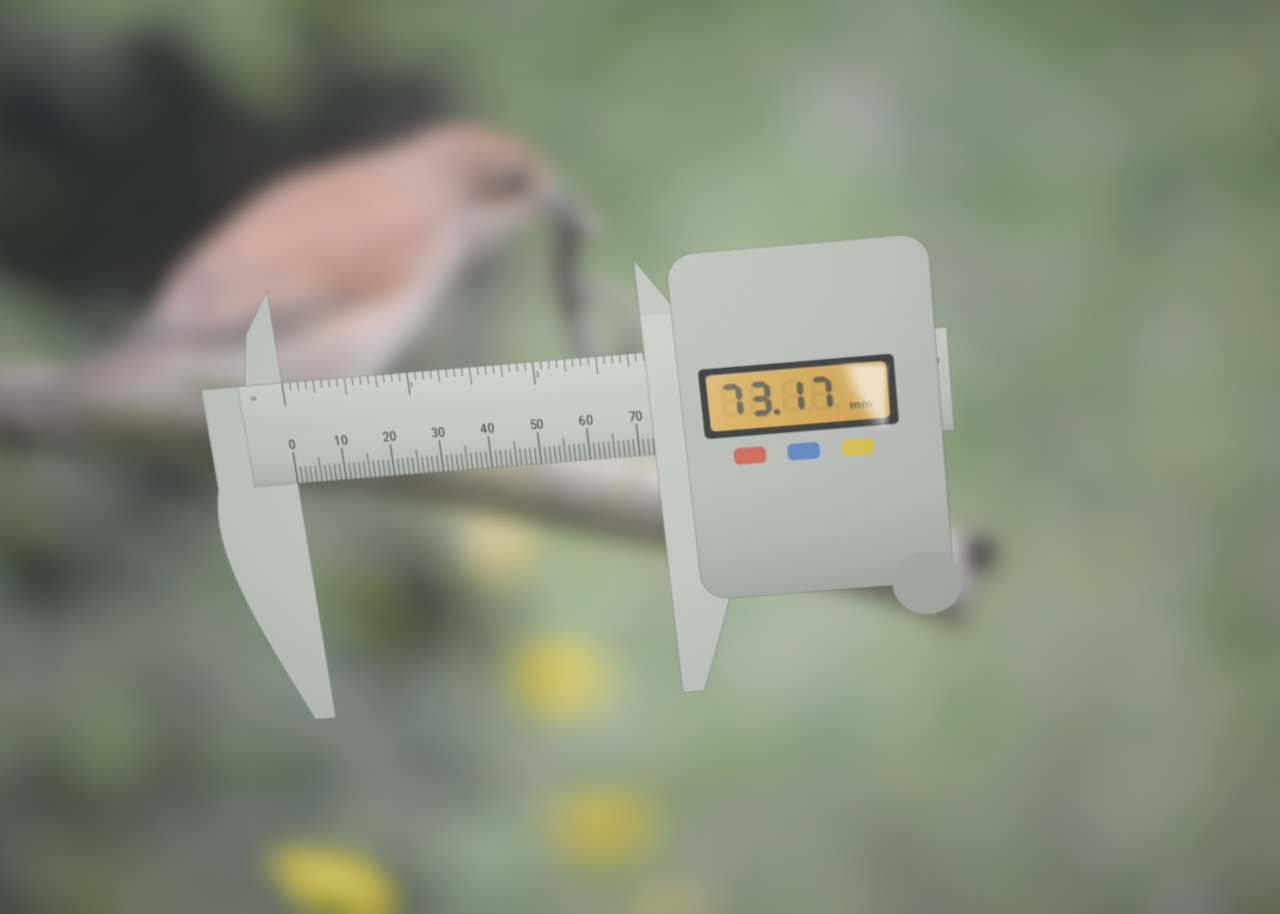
mm 73.17
